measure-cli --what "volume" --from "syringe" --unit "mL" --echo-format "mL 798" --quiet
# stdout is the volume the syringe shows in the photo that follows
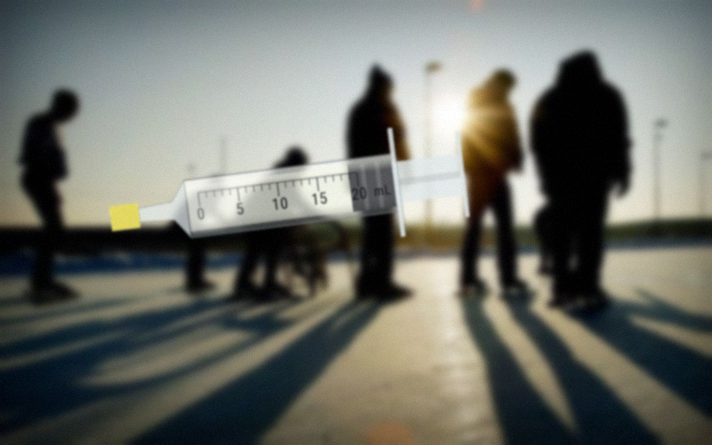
mL 19
